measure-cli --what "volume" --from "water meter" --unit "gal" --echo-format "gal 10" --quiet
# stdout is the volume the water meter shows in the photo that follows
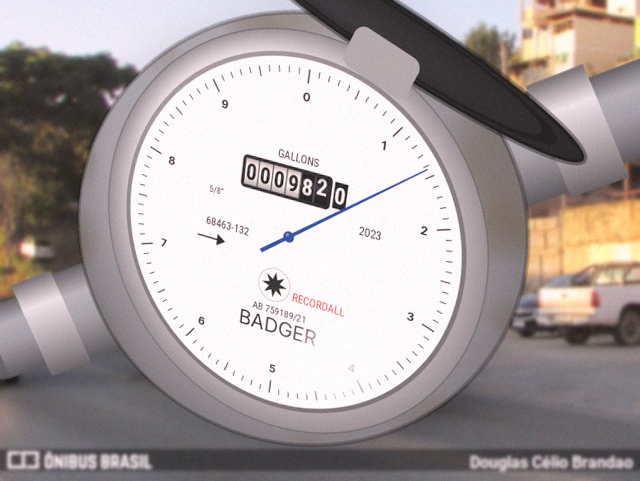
gal 9821.4
